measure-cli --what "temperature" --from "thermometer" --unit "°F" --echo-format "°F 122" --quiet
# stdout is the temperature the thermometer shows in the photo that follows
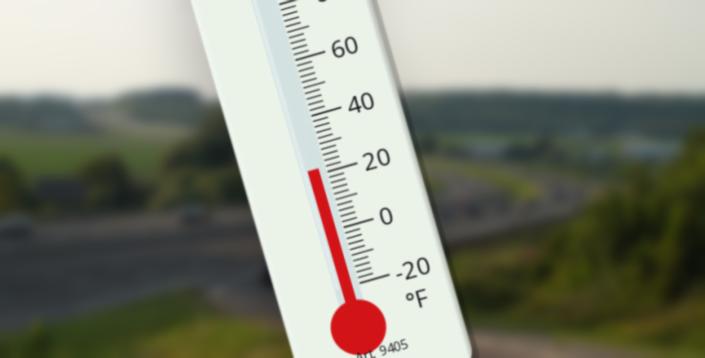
°F 22
